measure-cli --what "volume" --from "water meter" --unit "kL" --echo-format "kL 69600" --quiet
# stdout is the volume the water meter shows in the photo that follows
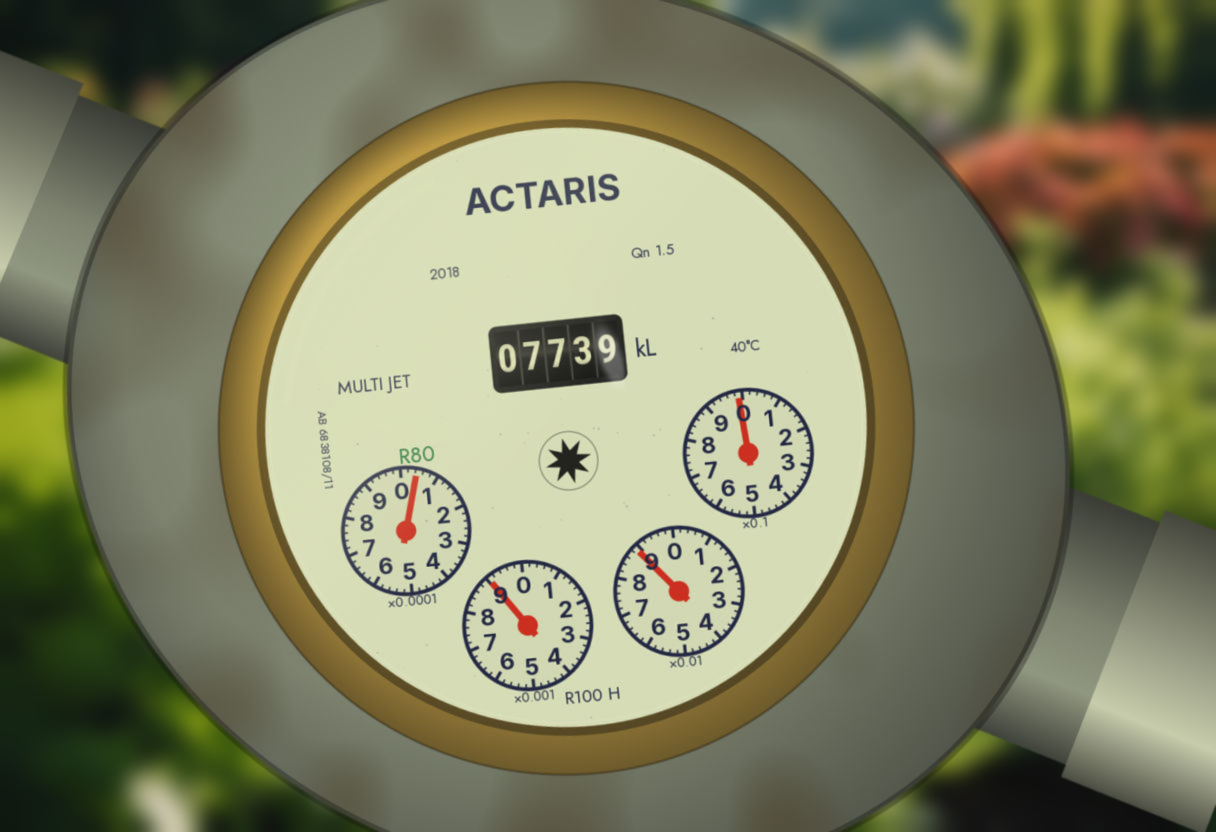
kL 7738.9890
